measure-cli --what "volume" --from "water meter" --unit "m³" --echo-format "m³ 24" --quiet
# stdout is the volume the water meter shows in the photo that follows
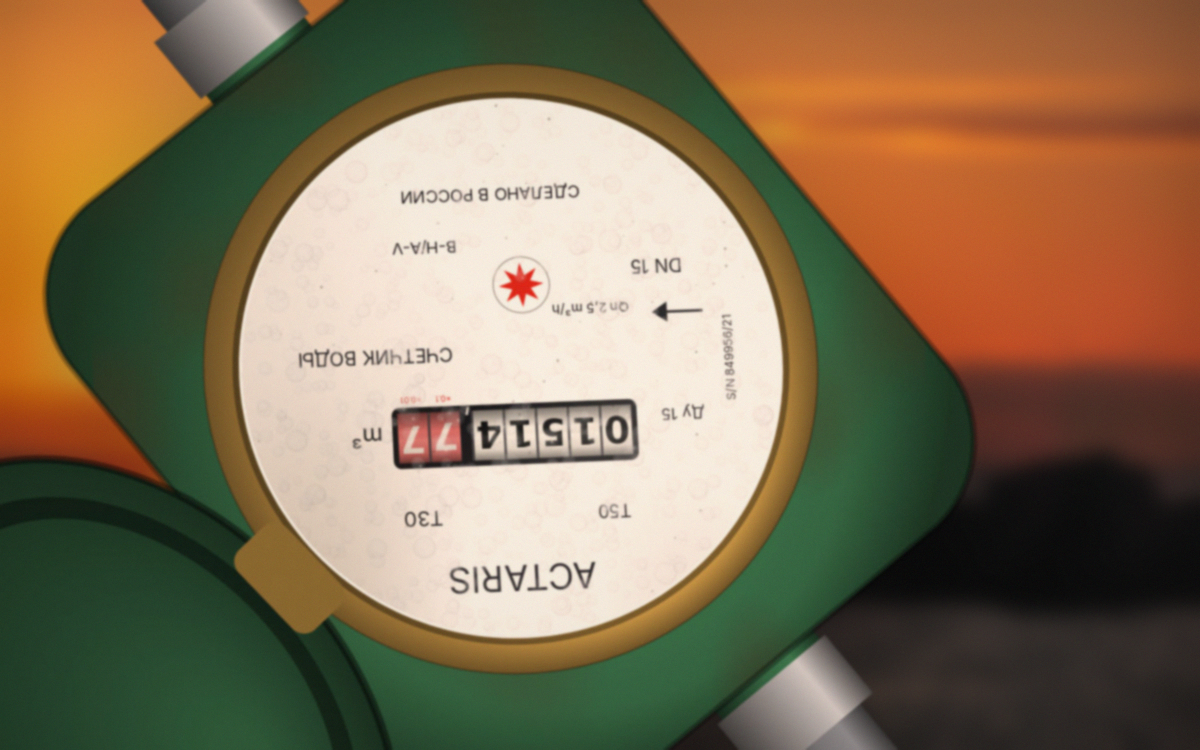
m³ 1514.77
